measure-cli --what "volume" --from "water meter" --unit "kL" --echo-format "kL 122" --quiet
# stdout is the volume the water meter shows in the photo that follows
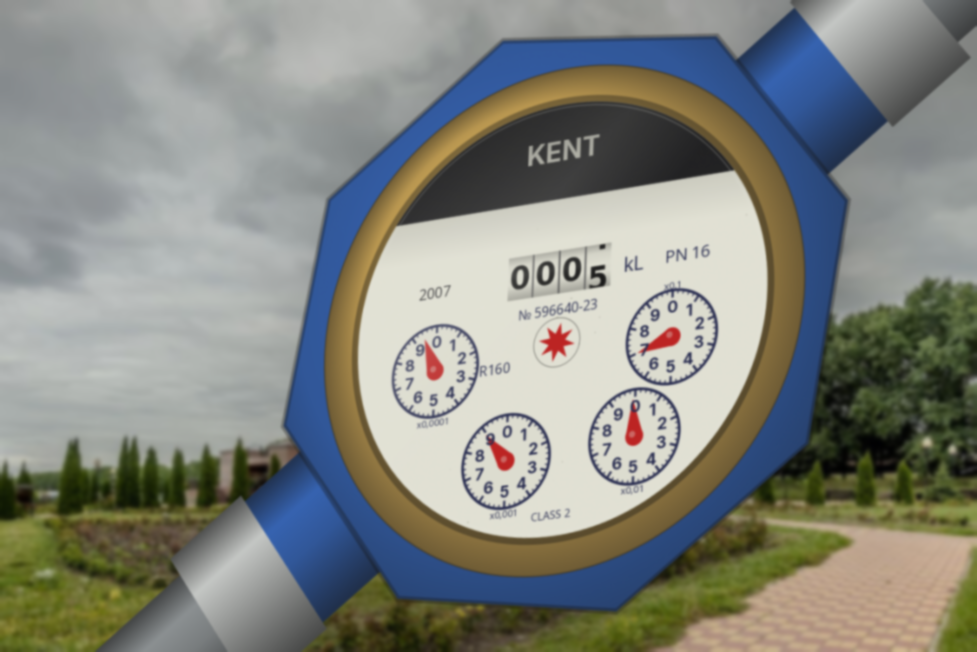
kL 4.6989
